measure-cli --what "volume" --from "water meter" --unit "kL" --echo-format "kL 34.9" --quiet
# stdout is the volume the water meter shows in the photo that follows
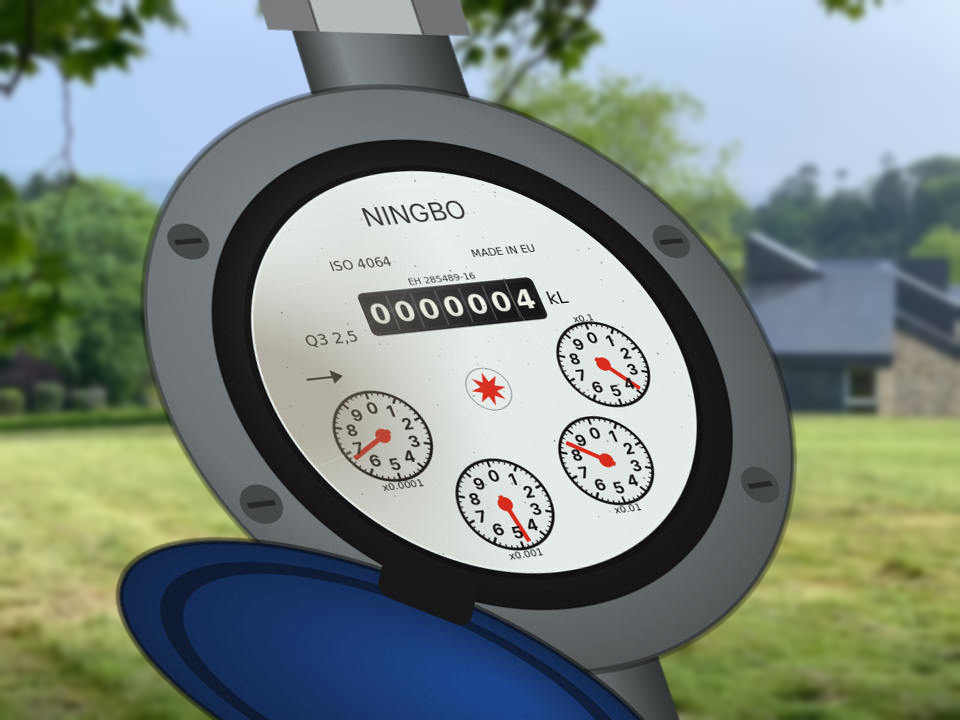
kL 4.3846
